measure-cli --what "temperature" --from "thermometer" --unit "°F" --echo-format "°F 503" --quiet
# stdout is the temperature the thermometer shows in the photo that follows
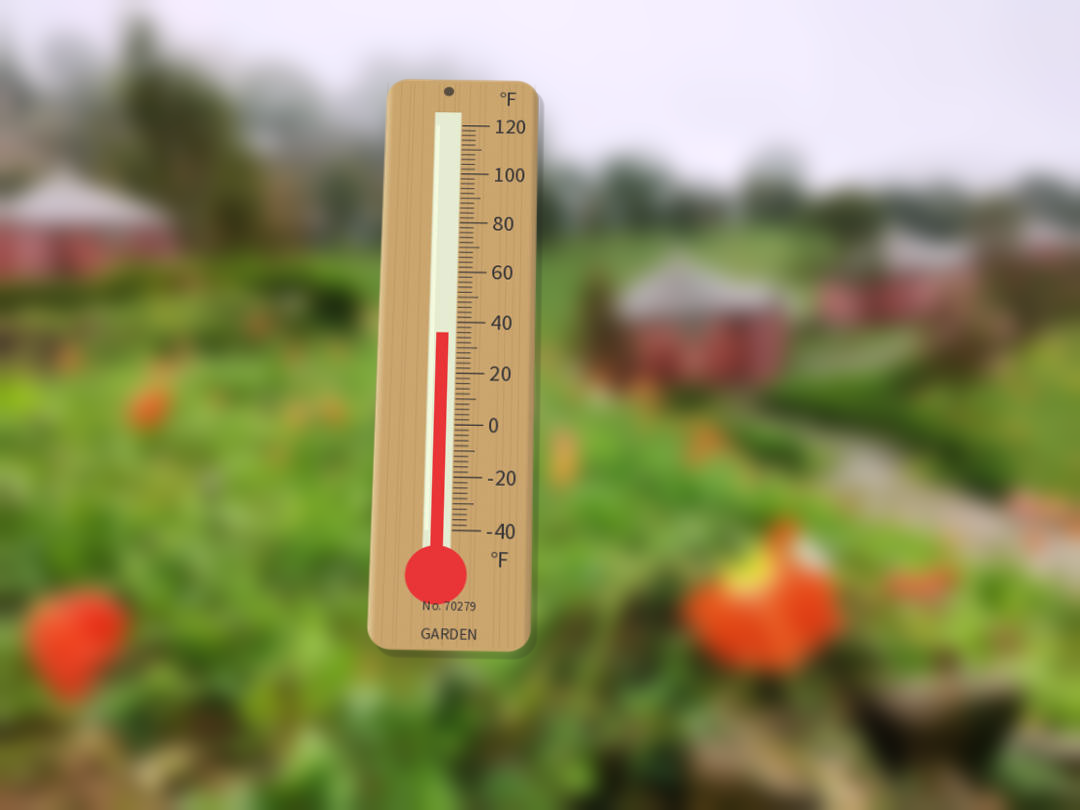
°F 36
